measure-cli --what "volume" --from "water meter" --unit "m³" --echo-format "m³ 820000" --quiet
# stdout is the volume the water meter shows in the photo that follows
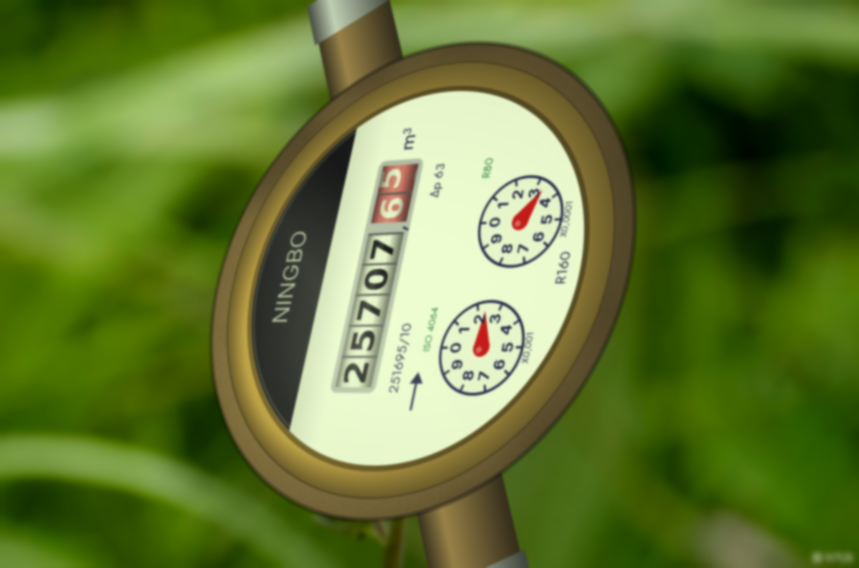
m³ 25707.6523
